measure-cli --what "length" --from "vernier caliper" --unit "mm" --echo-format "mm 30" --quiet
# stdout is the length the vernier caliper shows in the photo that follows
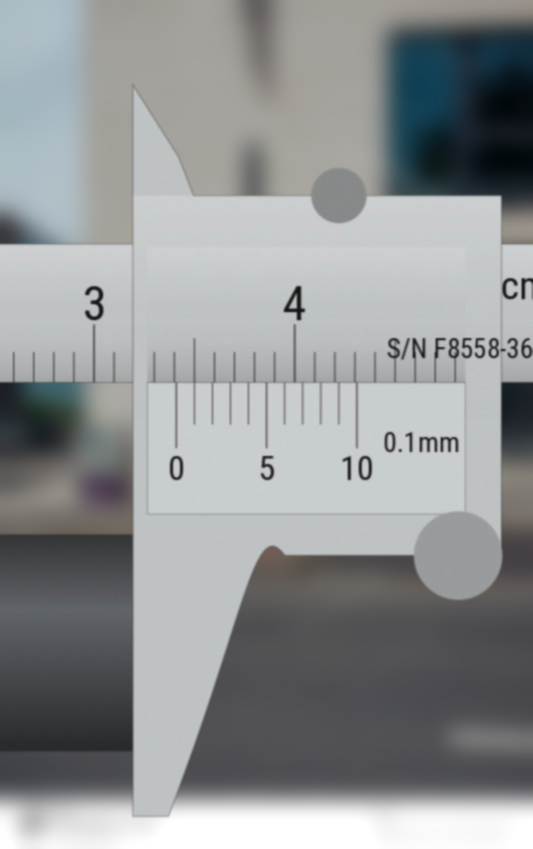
mm 34.1
